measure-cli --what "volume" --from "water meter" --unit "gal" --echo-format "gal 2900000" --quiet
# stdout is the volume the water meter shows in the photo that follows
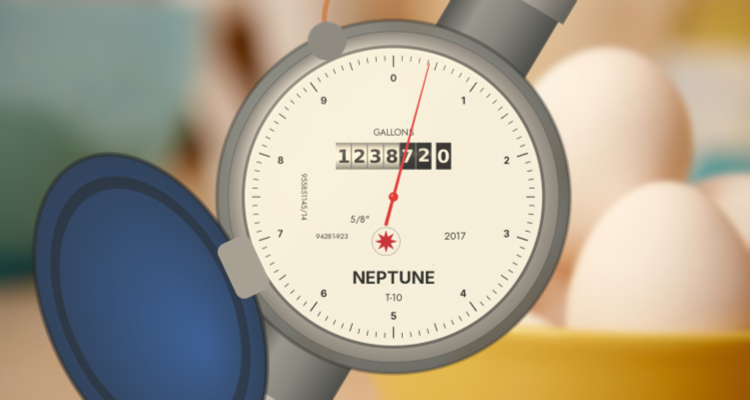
gal 1238720.4
